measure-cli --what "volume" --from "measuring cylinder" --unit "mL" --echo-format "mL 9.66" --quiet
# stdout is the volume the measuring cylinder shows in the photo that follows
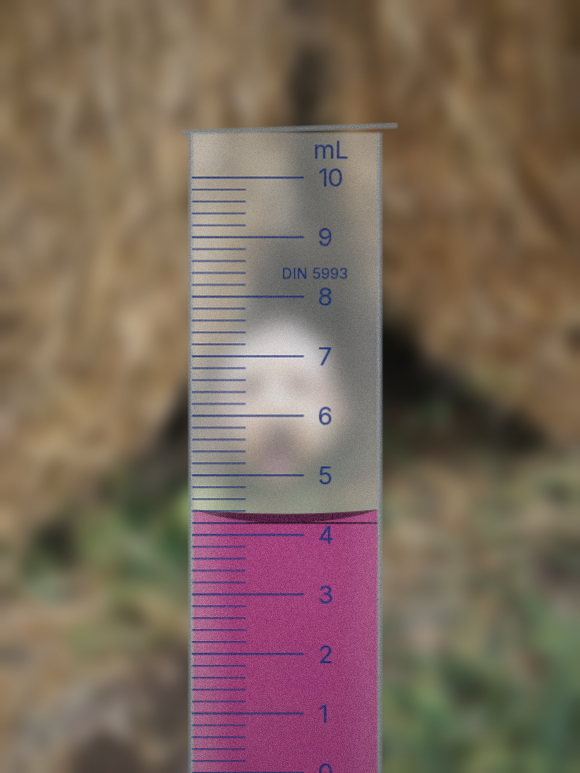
mL 4.2
